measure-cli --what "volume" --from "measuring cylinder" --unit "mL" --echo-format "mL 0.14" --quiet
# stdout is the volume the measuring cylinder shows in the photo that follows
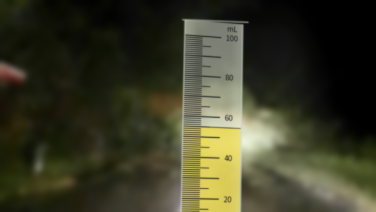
mL 55
